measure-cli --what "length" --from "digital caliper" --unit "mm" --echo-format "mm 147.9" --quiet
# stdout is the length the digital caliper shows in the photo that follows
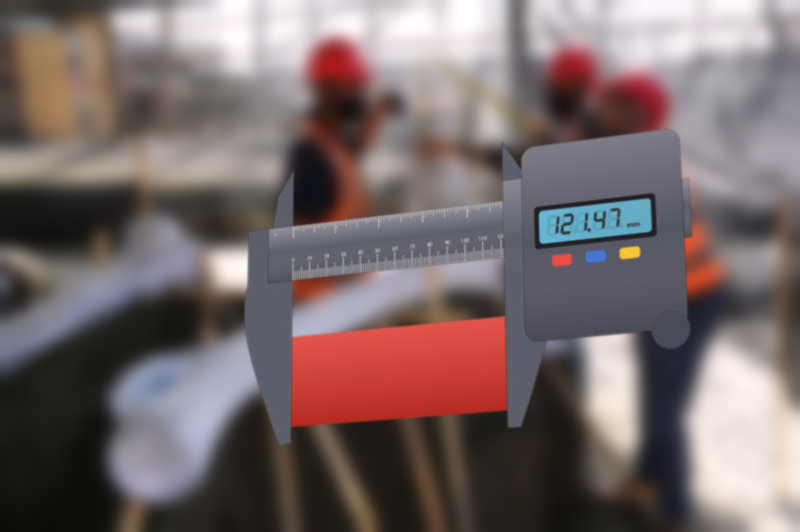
mm 121.47
